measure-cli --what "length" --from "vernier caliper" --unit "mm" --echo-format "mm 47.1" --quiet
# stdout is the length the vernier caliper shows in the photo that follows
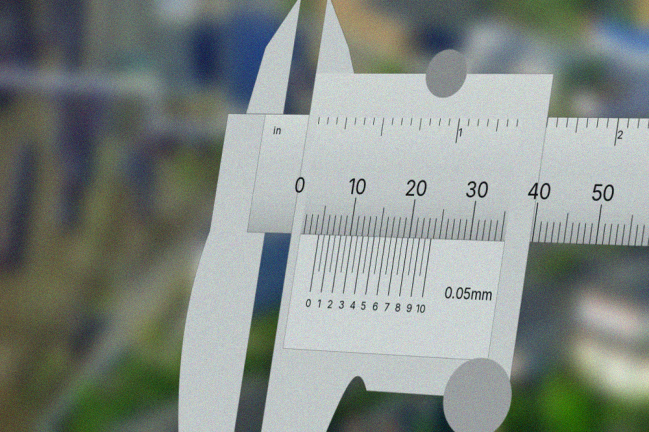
mm 4.6
